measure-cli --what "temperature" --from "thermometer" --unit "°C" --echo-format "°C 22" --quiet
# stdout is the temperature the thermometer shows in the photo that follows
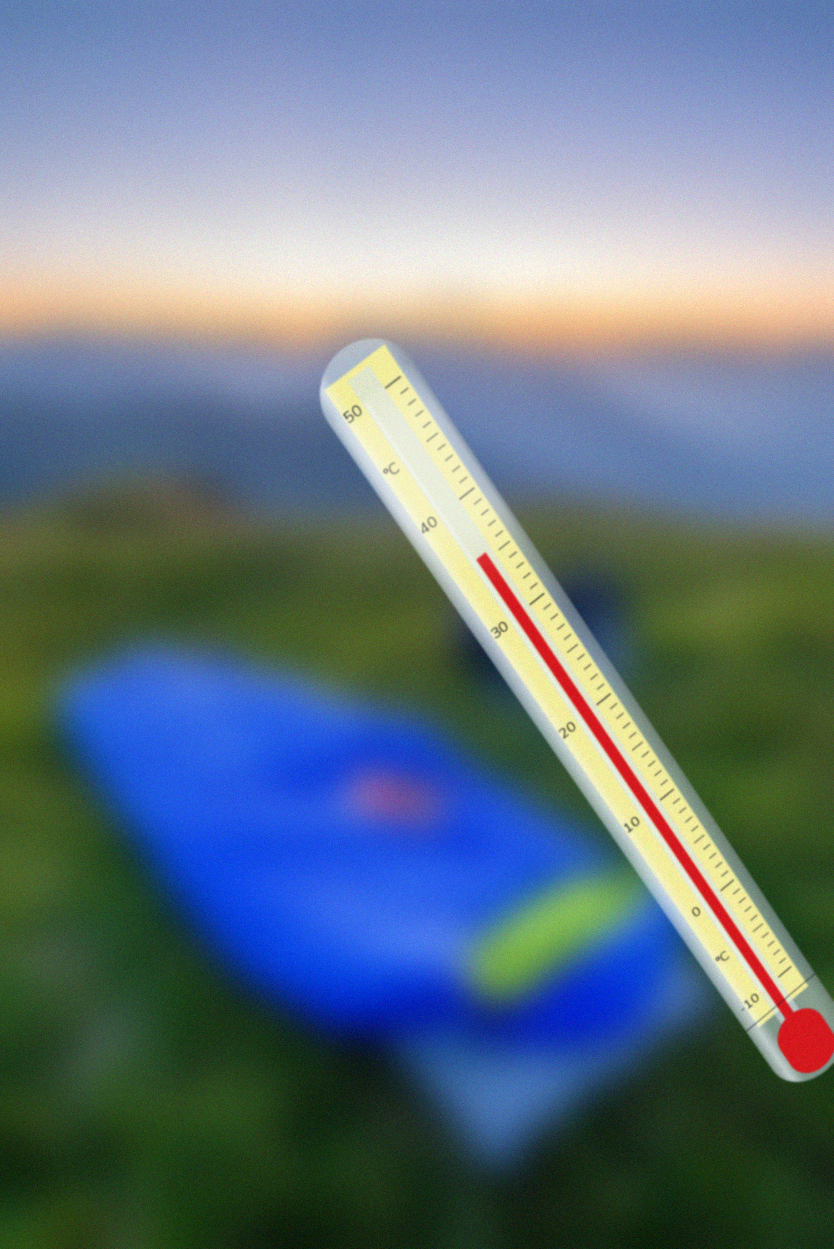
°C 35.5
